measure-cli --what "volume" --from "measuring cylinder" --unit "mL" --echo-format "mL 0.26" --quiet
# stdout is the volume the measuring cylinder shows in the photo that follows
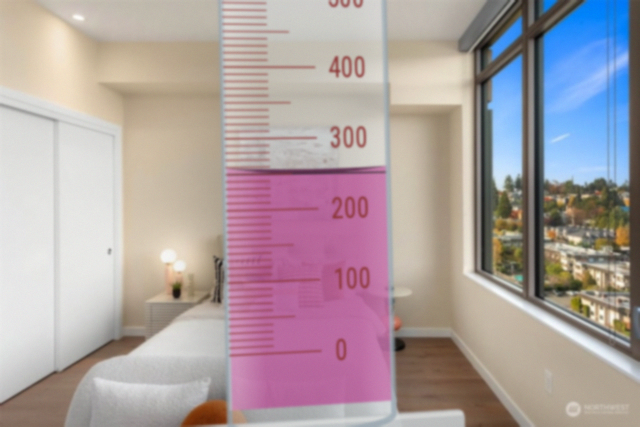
mL 250
